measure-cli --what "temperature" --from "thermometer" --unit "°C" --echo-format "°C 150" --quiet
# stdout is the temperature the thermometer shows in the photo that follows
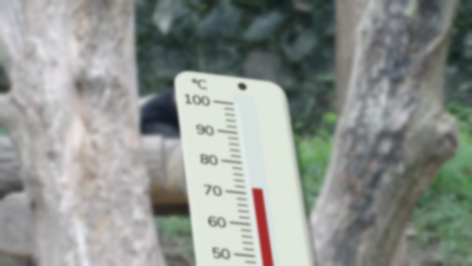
°C 72
